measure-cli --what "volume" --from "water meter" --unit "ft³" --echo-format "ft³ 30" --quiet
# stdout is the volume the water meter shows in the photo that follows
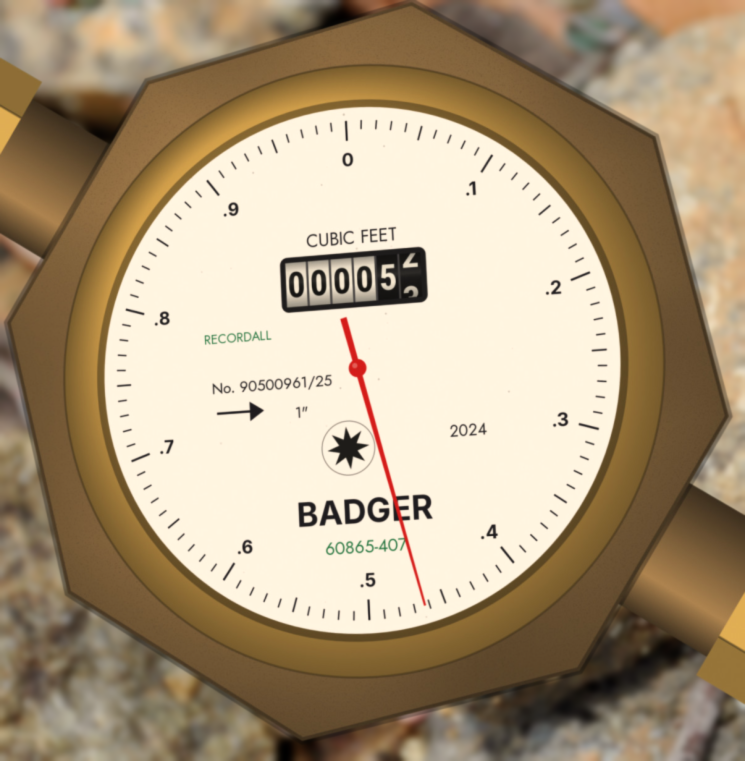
ft³ 52.46
